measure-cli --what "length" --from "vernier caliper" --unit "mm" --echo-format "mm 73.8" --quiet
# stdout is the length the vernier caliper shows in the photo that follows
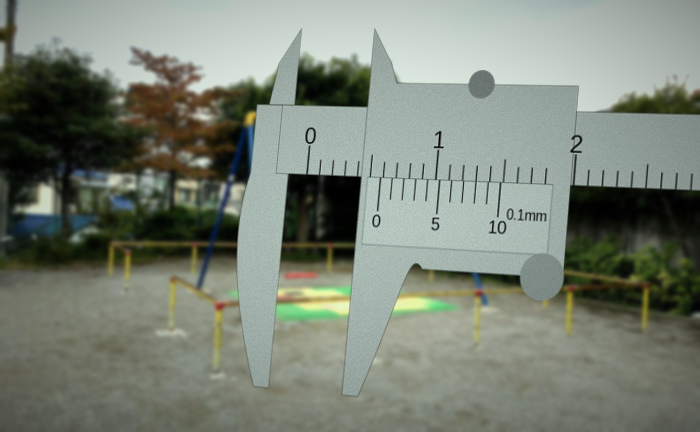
mm 5.8
